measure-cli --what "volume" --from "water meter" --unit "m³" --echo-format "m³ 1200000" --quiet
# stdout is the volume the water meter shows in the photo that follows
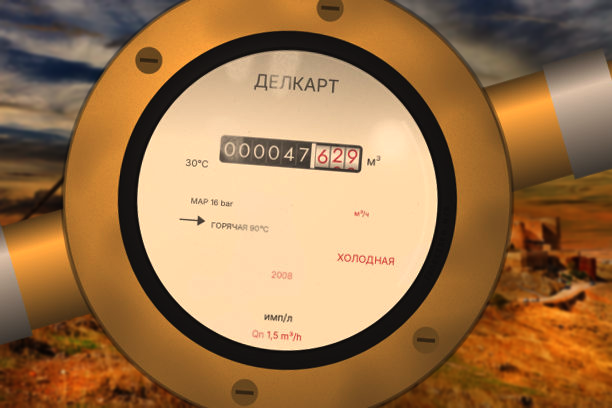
m³ 47.629
